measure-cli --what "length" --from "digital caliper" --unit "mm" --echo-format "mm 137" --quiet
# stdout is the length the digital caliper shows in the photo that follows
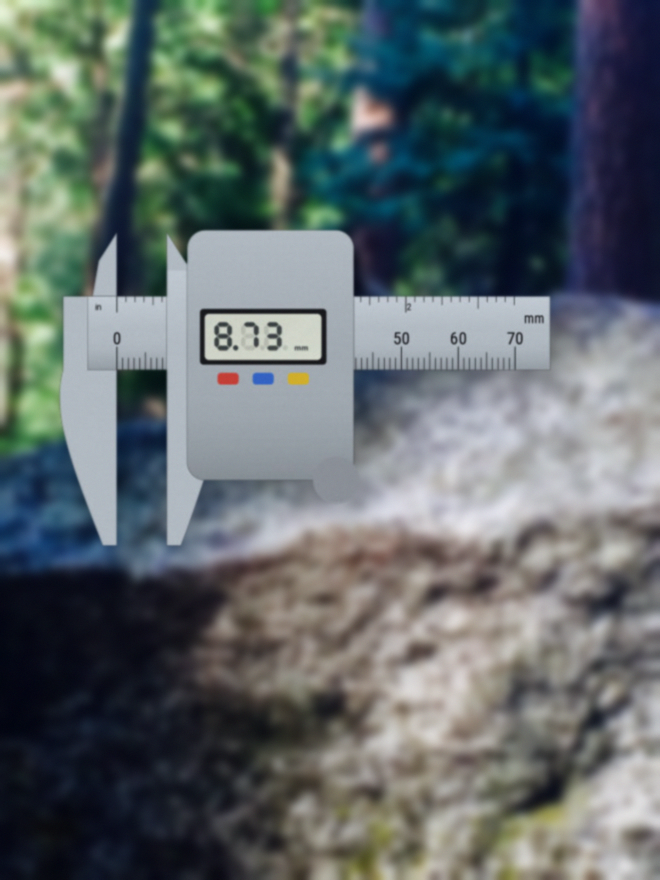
mm 8.73
